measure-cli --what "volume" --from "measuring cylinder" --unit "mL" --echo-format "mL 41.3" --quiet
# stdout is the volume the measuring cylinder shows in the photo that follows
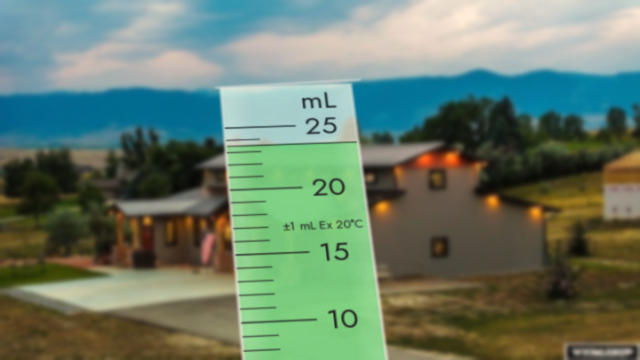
mL 23.5
